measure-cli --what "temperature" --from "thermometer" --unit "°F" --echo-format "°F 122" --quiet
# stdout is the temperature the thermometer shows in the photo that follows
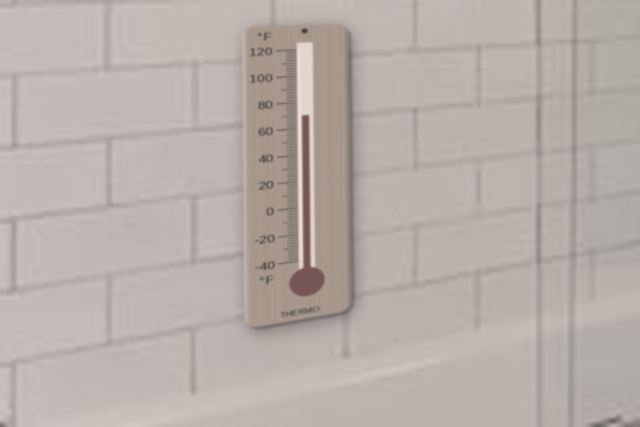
°F 70
